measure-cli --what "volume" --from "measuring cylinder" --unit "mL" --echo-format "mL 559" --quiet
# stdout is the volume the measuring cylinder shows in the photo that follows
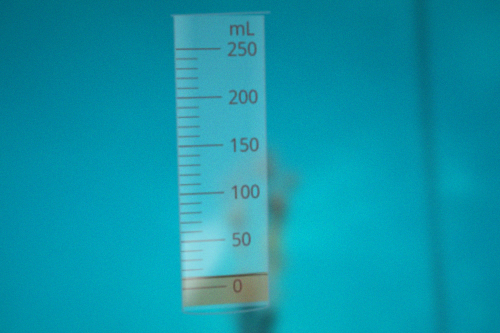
mL 10
